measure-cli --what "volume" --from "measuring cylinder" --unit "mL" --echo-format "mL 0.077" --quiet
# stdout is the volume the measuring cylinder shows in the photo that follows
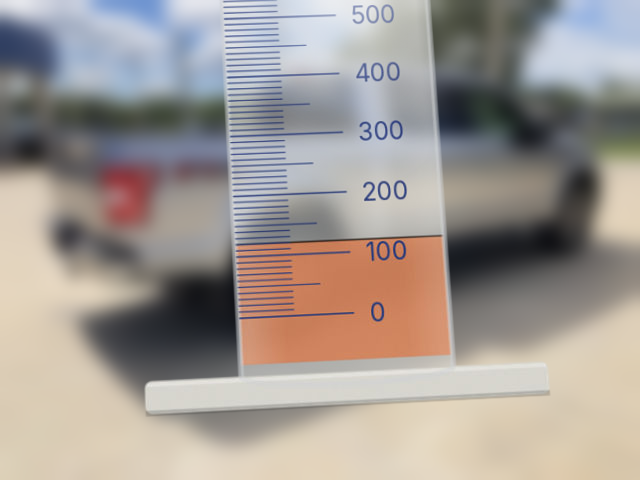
mL 120
